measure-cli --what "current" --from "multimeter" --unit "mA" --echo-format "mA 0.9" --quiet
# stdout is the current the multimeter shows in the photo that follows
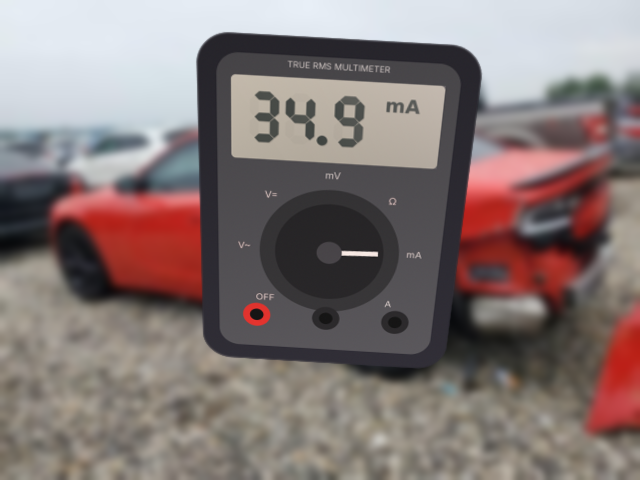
mA 34.9
